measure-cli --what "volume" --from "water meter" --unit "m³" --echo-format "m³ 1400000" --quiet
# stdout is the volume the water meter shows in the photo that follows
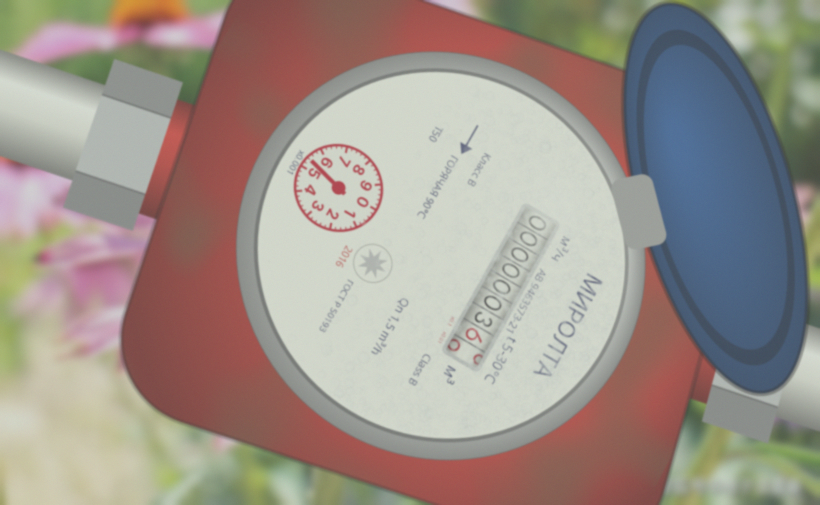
m³ 3.685
